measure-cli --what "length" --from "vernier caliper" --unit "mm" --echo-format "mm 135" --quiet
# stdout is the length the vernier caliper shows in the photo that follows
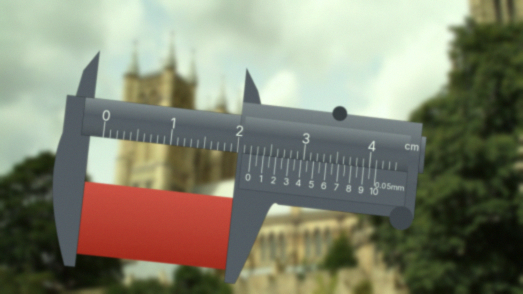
mm 22.0
